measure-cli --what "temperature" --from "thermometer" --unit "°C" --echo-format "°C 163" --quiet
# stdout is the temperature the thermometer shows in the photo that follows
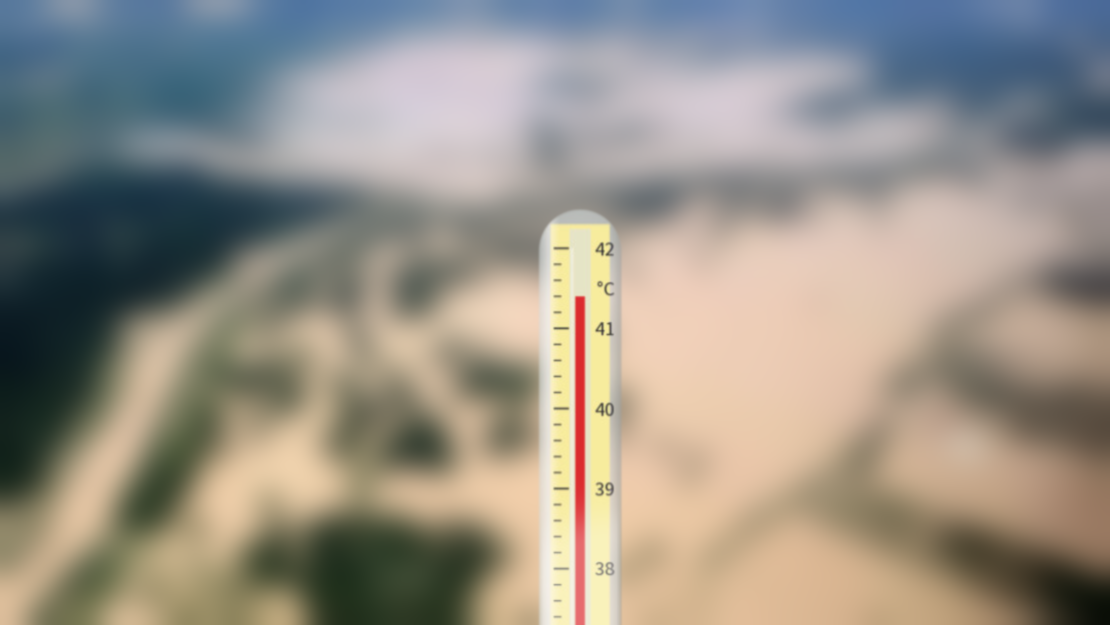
°C 41.4
